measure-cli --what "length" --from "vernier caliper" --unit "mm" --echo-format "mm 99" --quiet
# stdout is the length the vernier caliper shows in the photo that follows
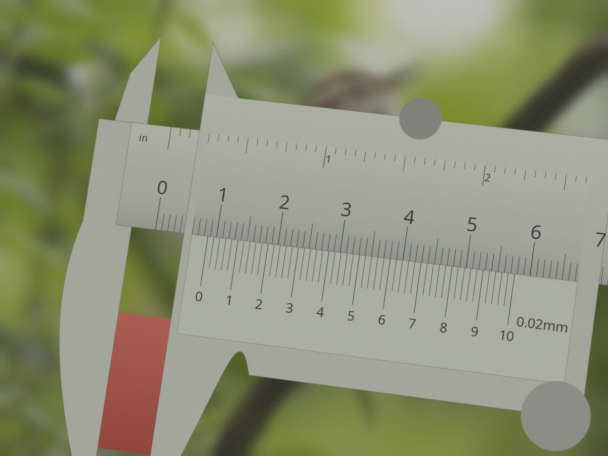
mm 8.6
